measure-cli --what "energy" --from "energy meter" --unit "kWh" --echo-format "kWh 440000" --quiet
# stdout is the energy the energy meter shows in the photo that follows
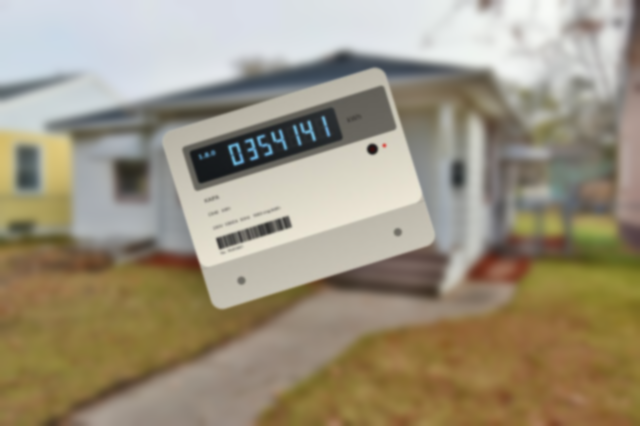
kWh 354141
